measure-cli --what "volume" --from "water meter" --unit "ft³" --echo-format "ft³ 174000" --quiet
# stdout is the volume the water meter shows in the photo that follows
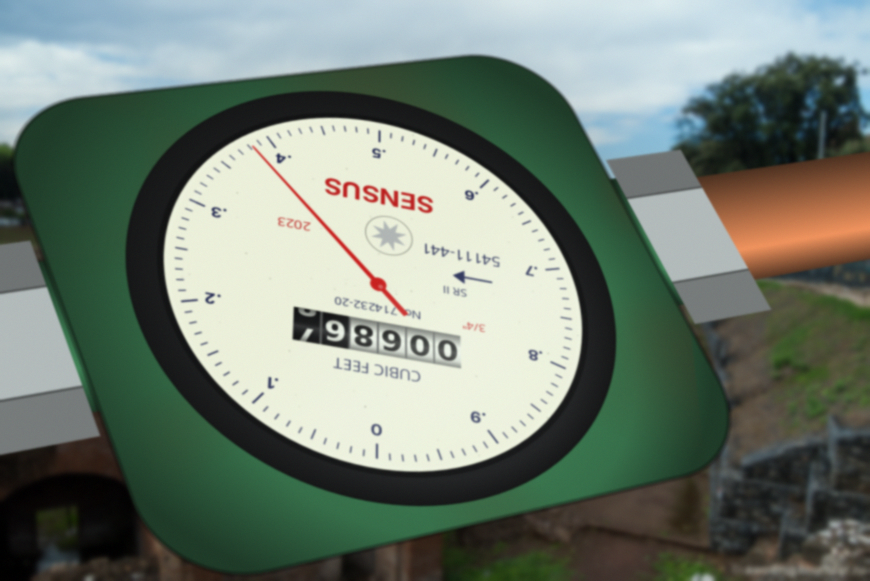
ft³ 6867.38
